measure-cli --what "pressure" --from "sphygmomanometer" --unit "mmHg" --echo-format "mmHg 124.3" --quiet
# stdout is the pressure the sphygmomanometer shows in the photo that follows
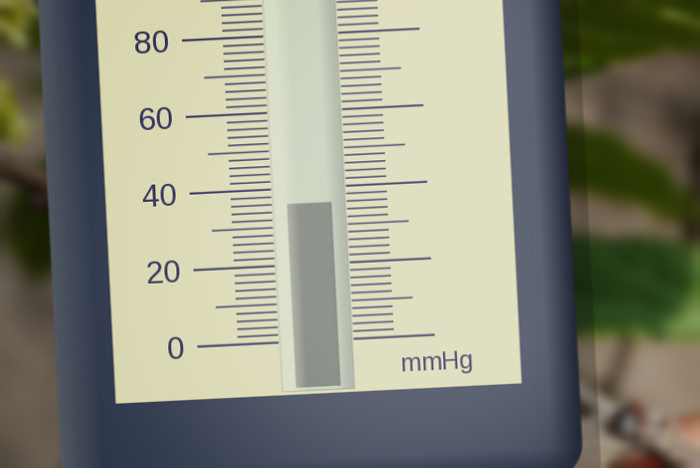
mmHg 36
